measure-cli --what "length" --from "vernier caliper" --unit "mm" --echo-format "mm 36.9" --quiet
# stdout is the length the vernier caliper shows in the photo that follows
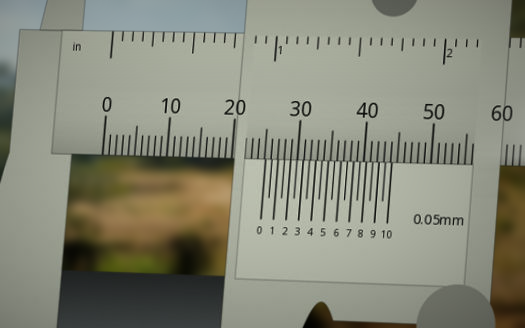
mm 25.2
